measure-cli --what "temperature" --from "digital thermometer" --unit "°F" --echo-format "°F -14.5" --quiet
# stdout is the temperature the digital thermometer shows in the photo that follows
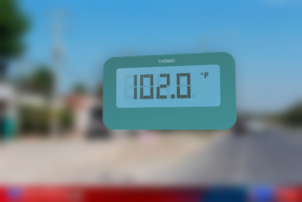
°F 102.0
